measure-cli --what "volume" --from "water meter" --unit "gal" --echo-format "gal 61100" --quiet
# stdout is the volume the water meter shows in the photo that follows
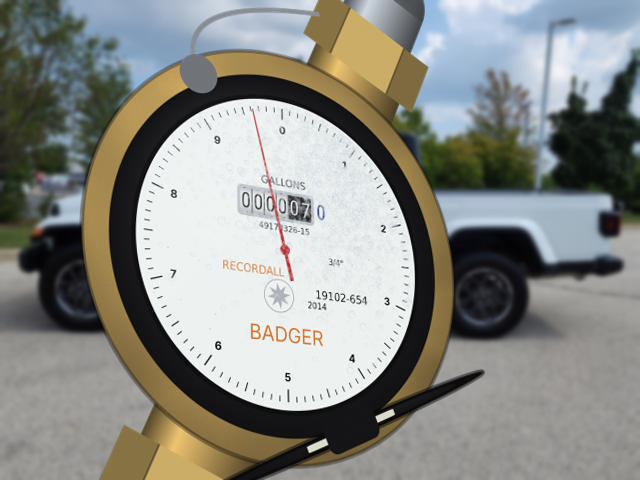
gal 69.6
